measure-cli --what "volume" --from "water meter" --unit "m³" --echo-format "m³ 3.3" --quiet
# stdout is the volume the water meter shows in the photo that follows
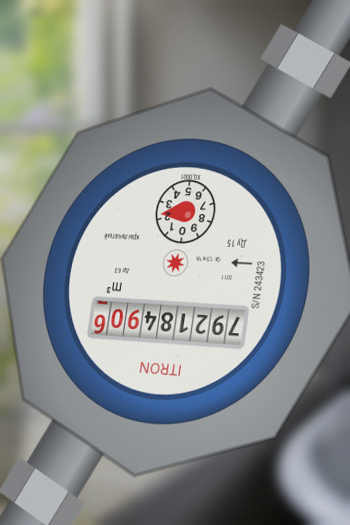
m³ 792184.9062
